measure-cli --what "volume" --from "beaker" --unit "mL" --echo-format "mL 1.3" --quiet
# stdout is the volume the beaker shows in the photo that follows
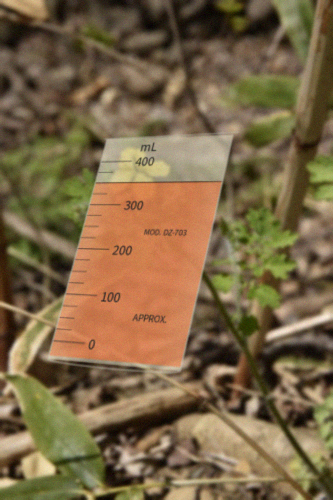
mL 350
